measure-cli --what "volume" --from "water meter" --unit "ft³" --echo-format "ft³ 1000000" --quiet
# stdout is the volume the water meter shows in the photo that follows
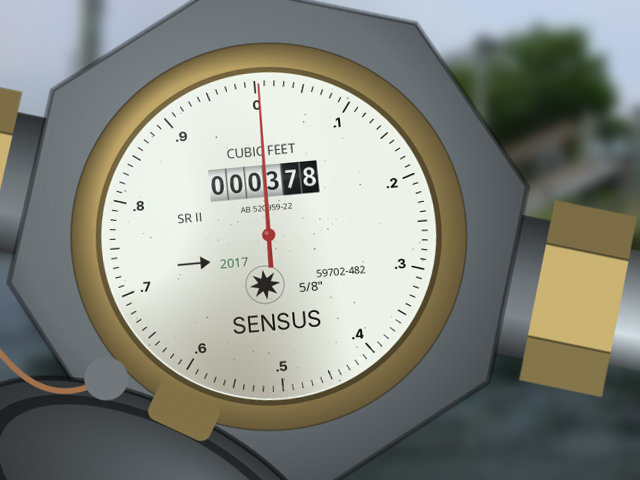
ft³ 378.00
